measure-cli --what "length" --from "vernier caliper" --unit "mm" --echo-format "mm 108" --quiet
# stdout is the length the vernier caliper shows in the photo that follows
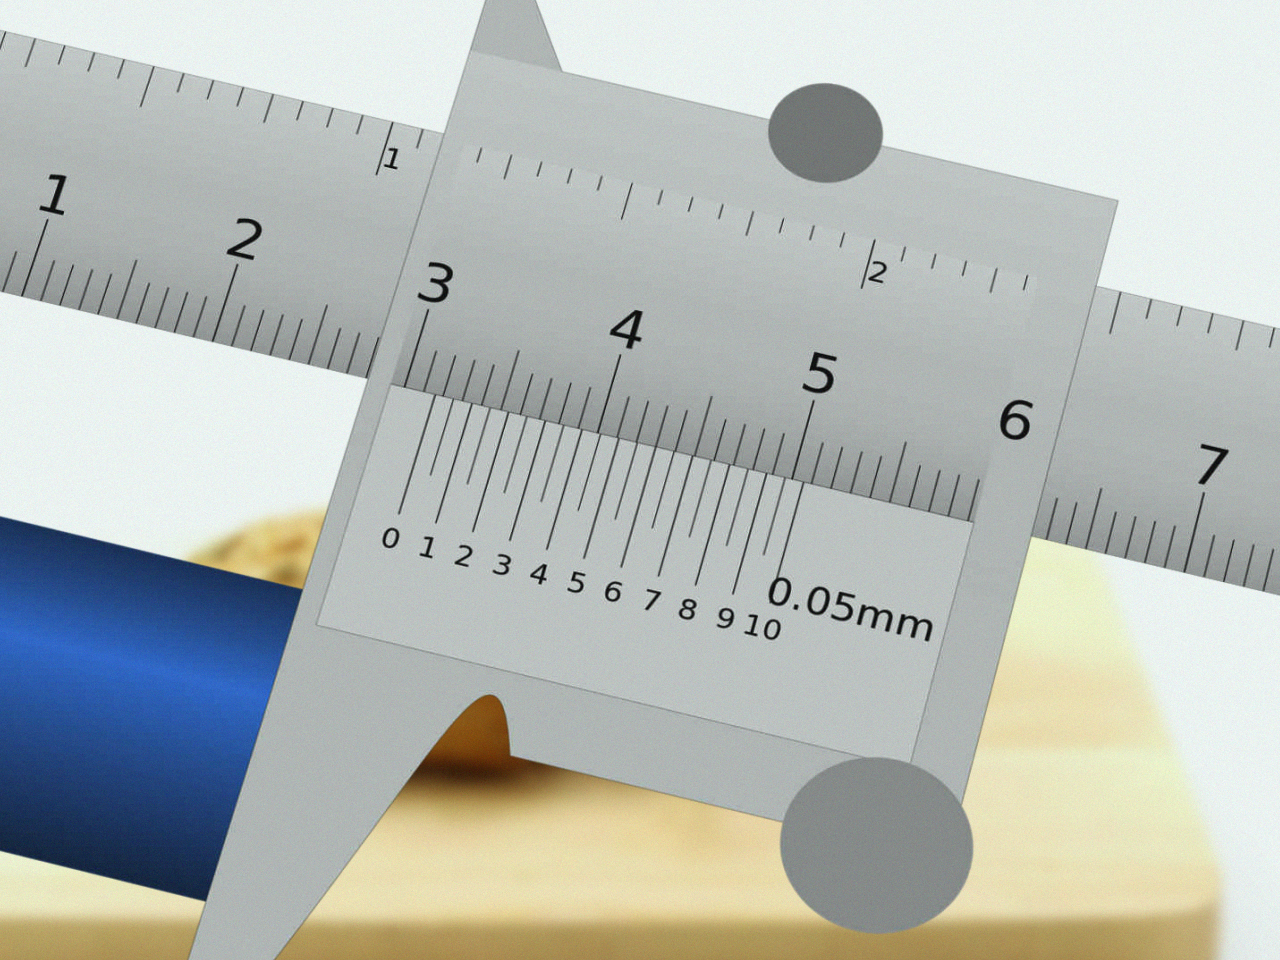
mm 31.6
